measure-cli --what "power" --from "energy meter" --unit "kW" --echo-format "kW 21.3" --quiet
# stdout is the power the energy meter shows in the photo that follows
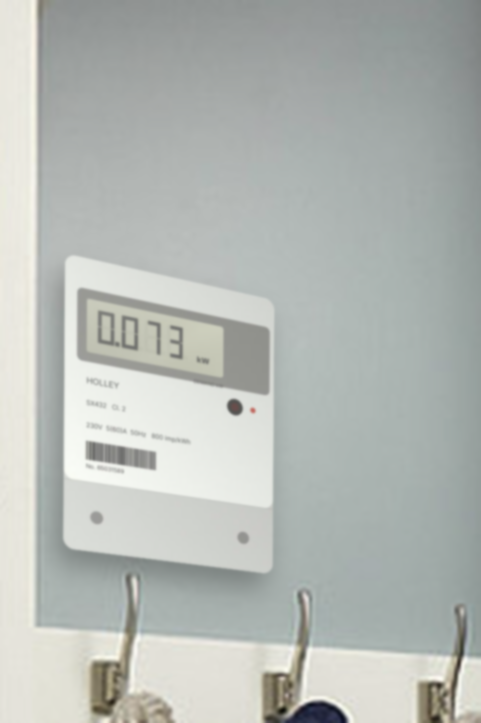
kW 0.073
